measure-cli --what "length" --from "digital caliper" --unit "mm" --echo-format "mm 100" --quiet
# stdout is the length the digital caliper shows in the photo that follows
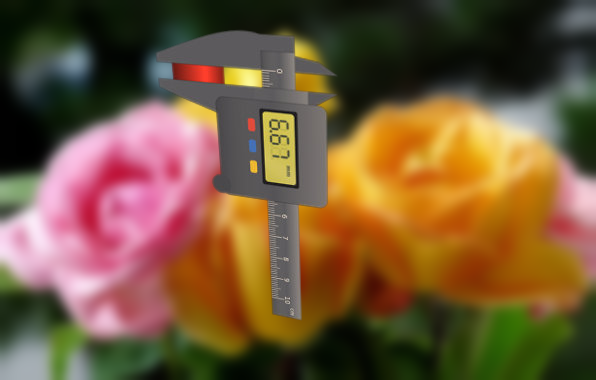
mm 6.67
